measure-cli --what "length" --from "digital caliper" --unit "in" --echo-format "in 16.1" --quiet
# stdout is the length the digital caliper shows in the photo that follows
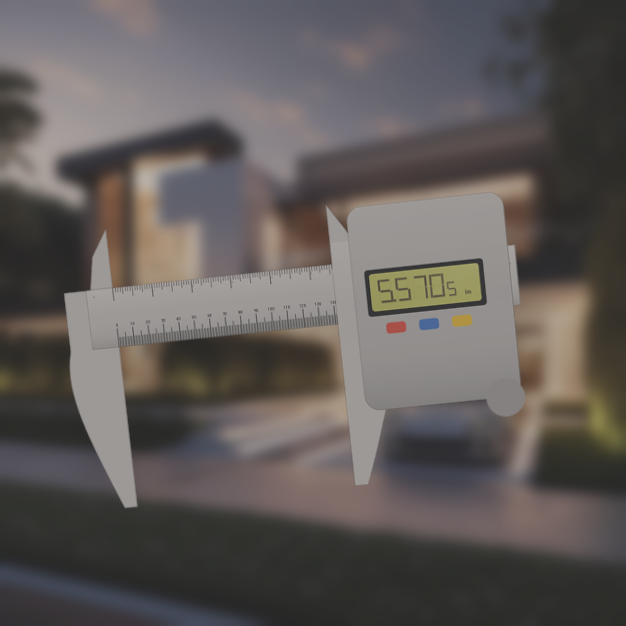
in 5.5705
